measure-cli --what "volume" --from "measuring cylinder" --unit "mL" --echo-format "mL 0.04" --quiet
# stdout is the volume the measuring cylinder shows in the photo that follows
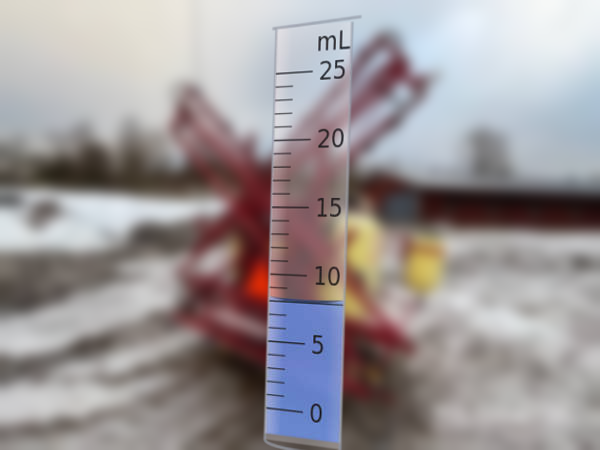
mL 8
